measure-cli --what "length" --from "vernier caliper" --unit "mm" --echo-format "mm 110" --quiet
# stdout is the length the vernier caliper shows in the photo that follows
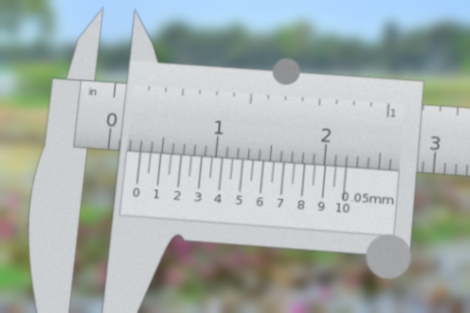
mm 3.0
